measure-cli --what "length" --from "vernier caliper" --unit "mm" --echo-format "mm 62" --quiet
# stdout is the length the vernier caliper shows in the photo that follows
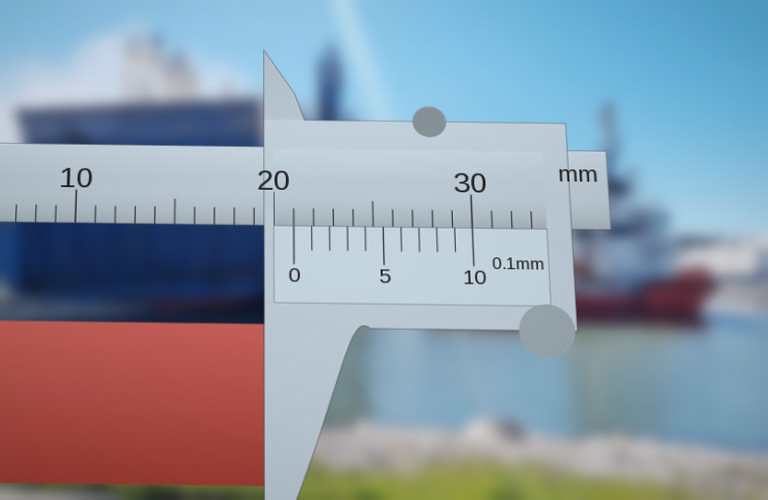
mm 21.0
